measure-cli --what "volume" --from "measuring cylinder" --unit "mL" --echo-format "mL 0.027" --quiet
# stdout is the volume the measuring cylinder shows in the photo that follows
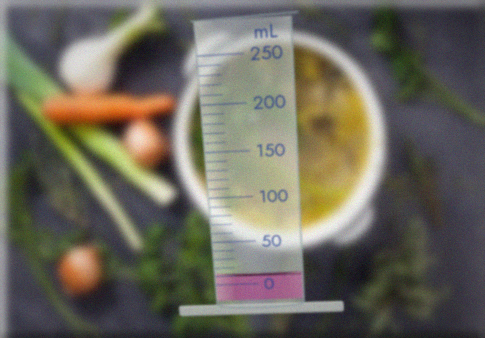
mL 10
